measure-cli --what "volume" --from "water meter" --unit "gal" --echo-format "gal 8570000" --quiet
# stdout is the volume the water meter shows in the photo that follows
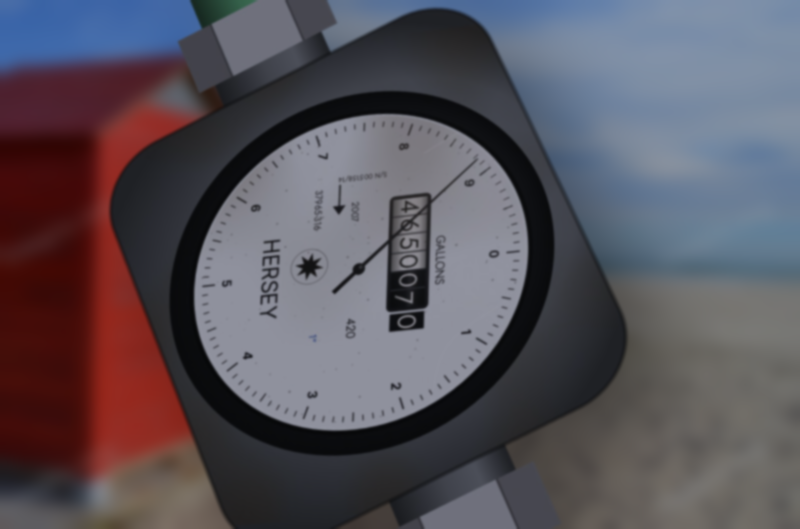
gal 4650068.8
